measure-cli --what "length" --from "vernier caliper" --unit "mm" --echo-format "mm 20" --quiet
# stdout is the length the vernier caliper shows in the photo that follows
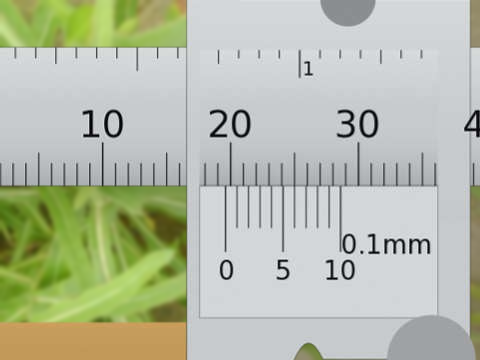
mm 19.6
